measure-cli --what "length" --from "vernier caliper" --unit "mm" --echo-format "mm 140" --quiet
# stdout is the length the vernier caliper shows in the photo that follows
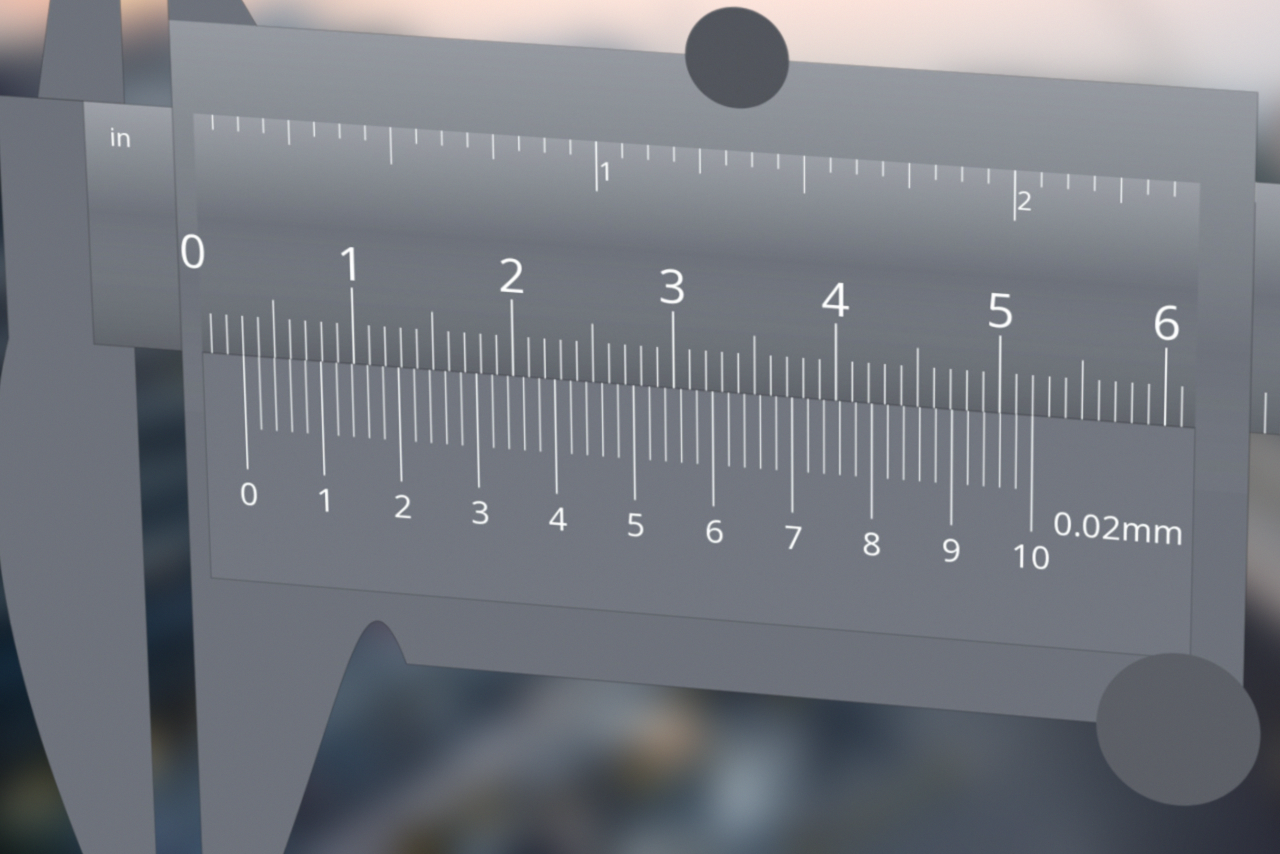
mm 3.0
